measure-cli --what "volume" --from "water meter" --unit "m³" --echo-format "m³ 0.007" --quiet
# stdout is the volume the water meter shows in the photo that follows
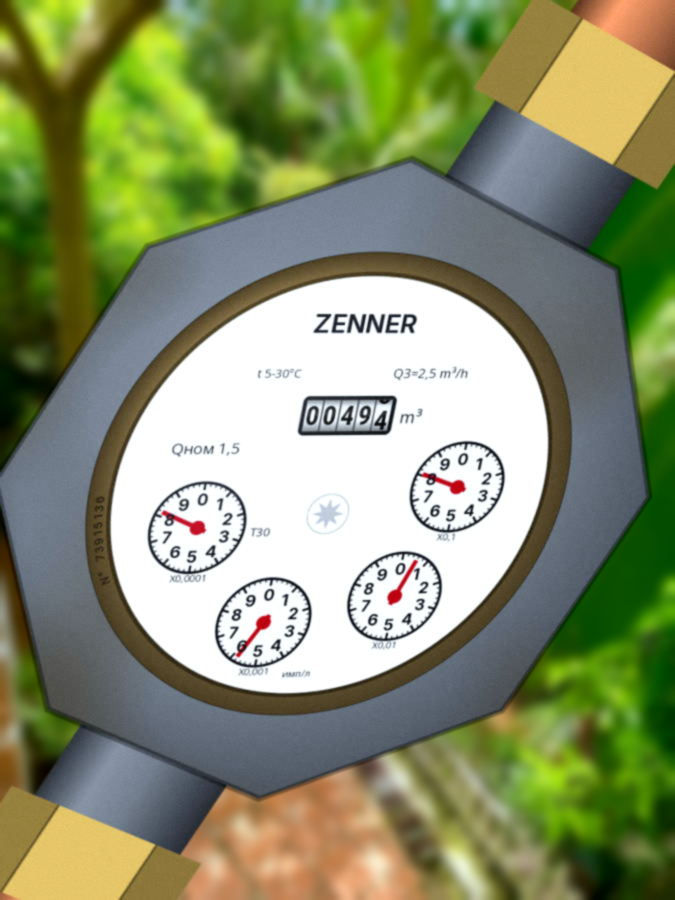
m³ 493.8058
